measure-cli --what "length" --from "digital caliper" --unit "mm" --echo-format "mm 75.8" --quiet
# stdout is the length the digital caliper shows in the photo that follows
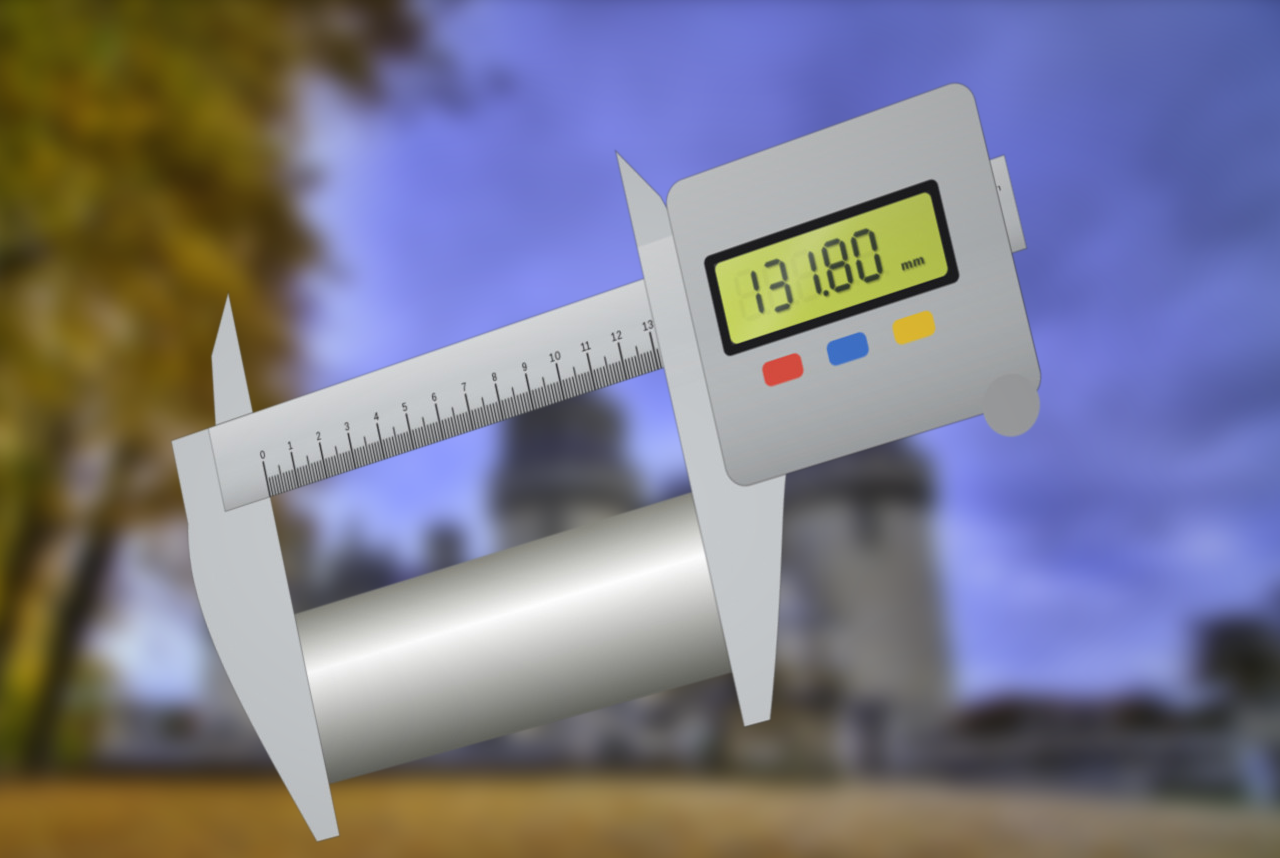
mm 131.80
